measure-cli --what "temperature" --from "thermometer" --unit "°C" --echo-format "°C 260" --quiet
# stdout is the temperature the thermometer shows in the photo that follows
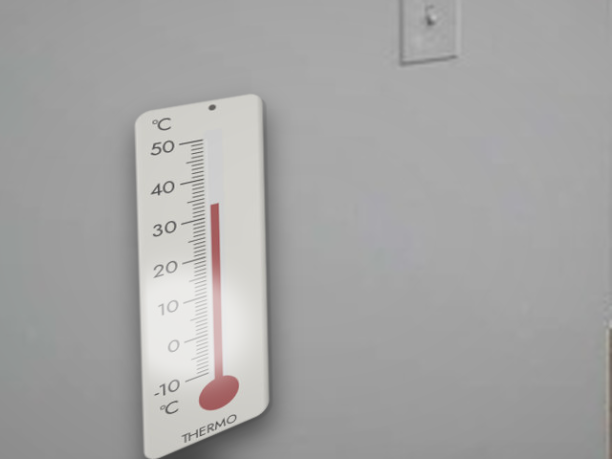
°C 33
